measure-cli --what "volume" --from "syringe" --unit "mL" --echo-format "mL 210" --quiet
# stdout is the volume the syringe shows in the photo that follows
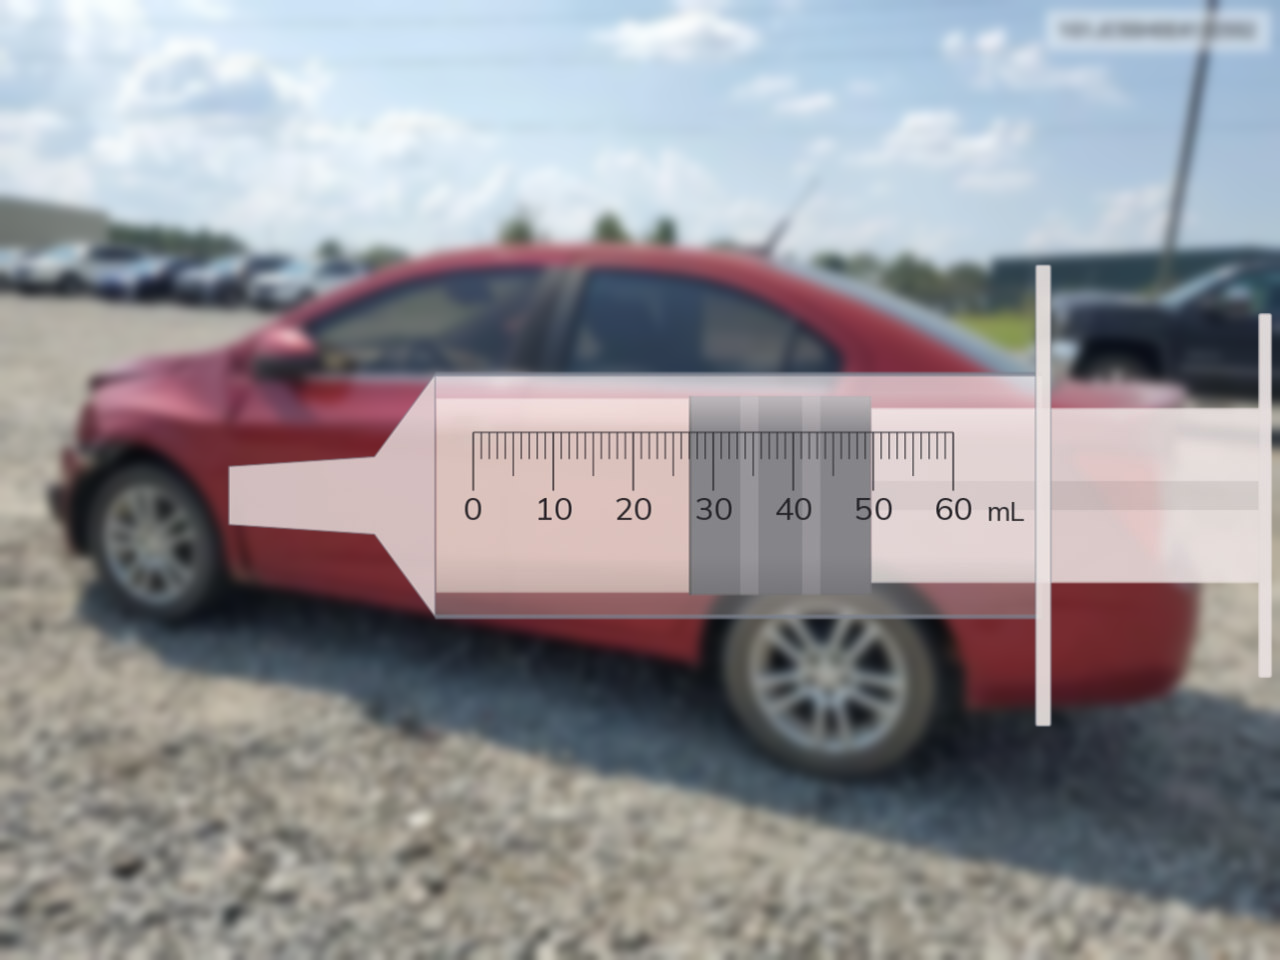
mL 27
